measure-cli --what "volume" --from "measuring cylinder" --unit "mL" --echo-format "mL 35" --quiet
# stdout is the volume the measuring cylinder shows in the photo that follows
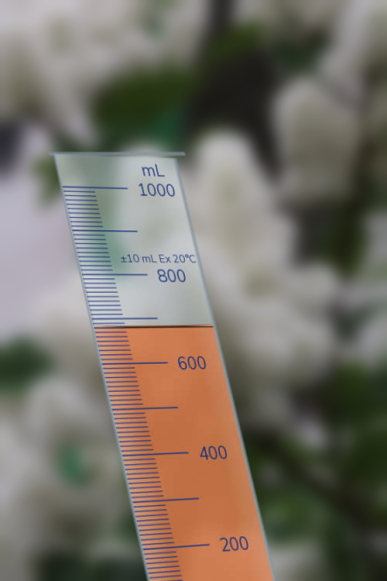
mL 680
